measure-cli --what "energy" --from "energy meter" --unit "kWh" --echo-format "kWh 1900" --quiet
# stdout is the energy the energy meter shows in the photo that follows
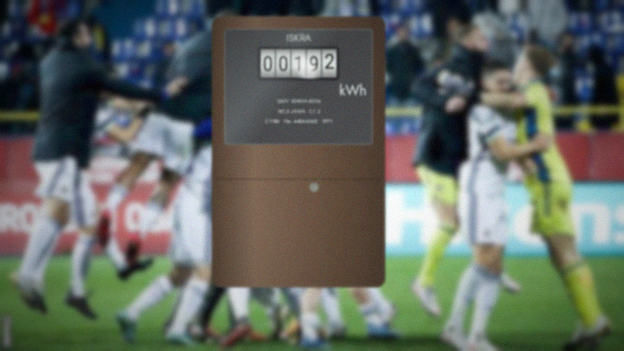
kWh 192
